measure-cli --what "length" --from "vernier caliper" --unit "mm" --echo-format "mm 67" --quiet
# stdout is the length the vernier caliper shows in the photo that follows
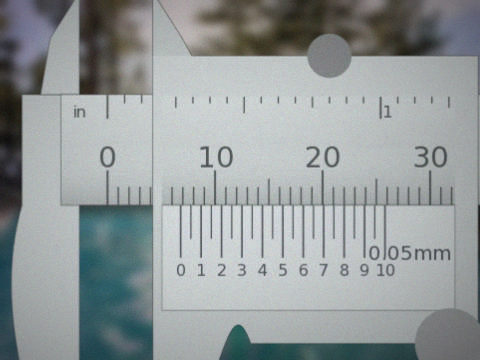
mm 6.8
